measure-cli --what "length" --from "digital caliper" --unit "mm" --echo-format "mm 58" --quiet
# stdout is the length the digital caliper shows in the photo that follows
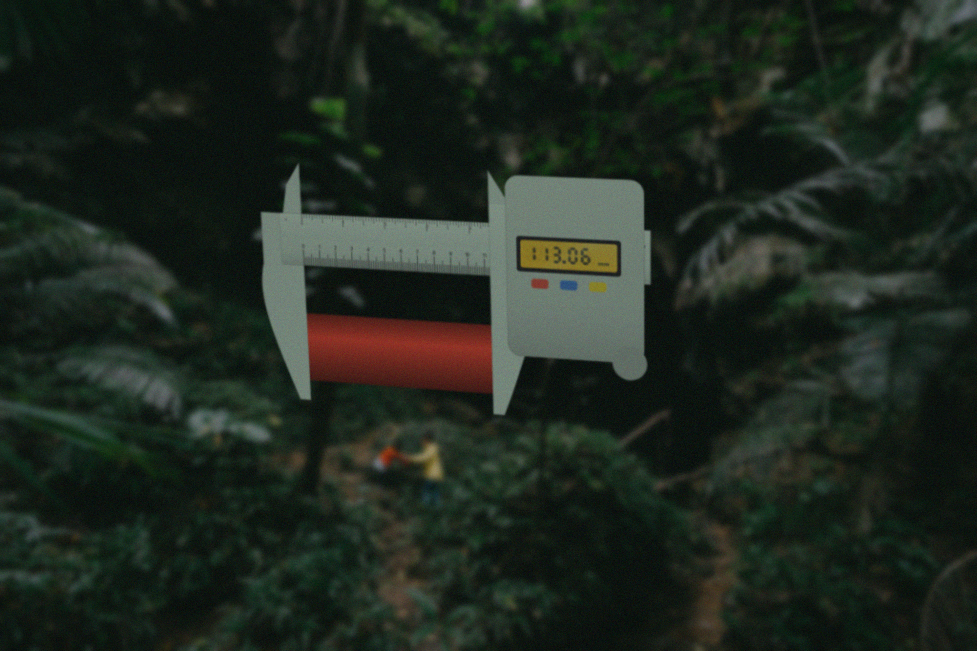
mm 113.06
